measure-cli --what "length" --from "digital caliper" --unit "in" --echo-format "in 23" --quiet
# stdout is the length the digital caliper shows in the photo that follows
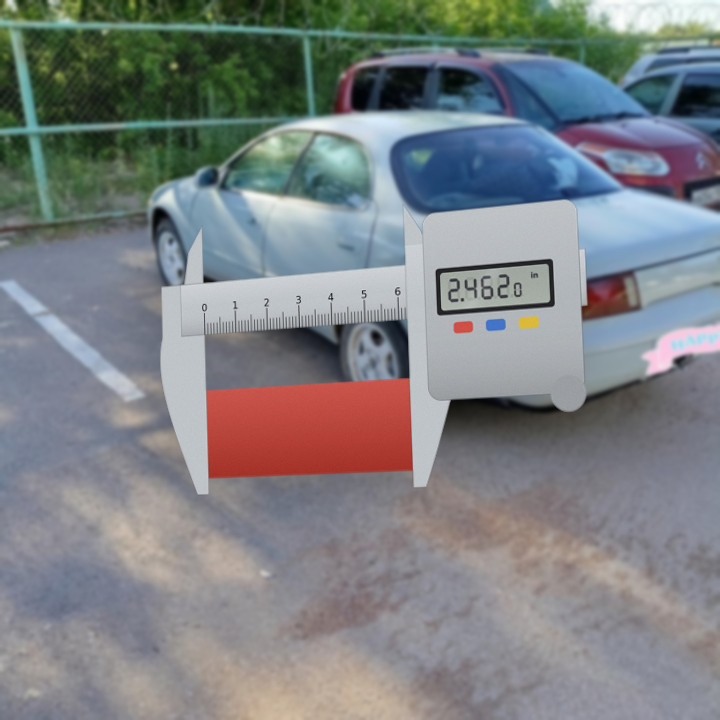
in 2.4620
